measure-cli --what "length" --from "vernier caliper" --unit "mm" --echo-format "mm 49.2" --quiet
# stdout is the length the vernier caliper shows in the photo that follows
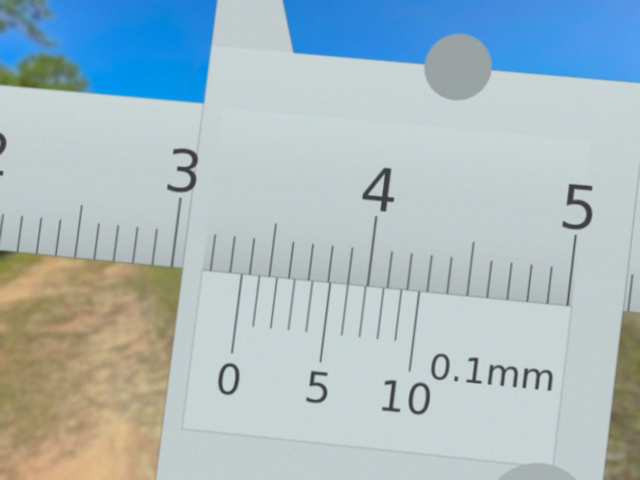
mm 33.6
